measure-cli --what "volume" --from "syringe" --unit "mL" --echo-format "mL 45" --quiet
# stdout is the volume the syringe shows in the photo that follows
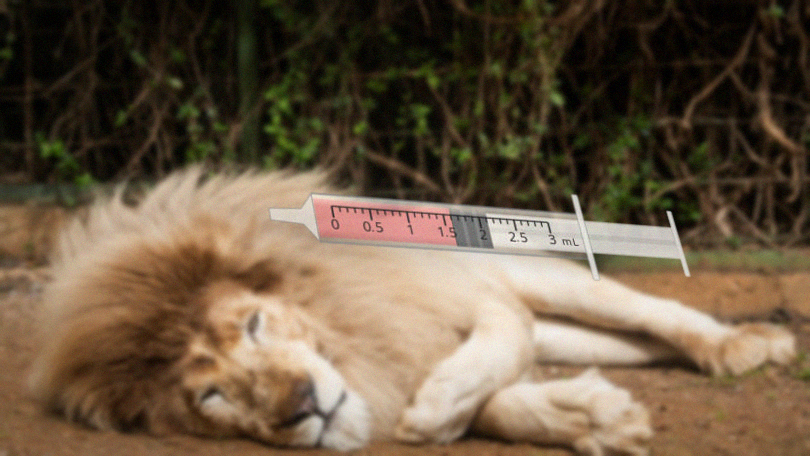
mL 1.6
